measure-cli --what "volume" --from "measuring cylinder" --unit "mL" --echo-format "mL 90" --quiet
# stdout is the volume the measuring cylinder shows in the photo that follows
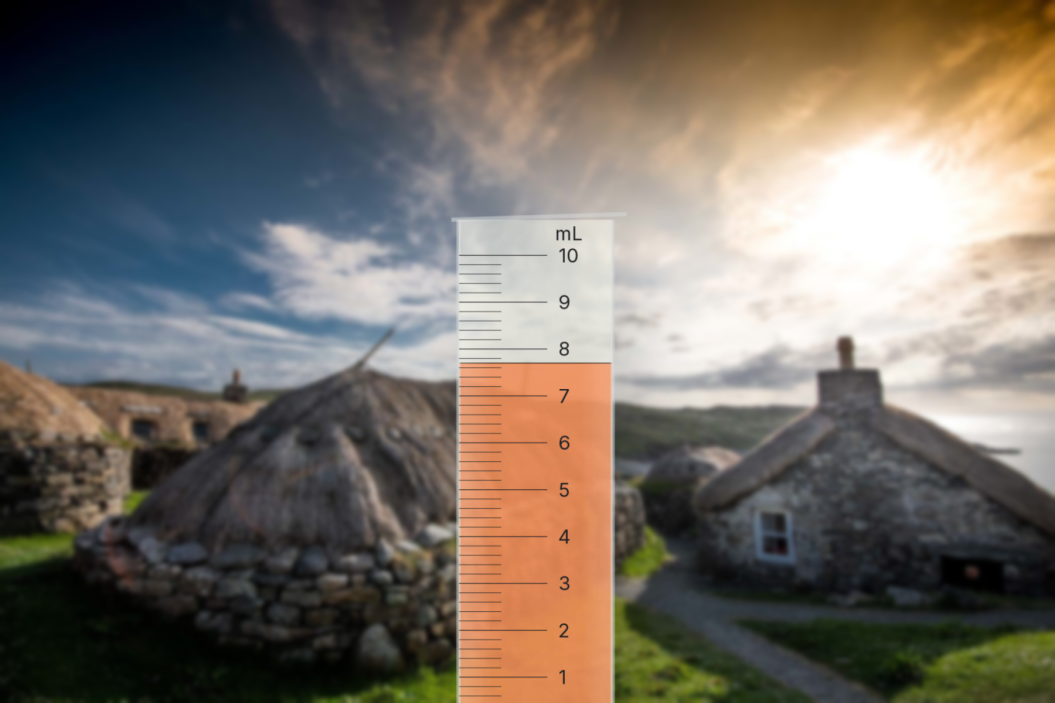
mL 7.7
